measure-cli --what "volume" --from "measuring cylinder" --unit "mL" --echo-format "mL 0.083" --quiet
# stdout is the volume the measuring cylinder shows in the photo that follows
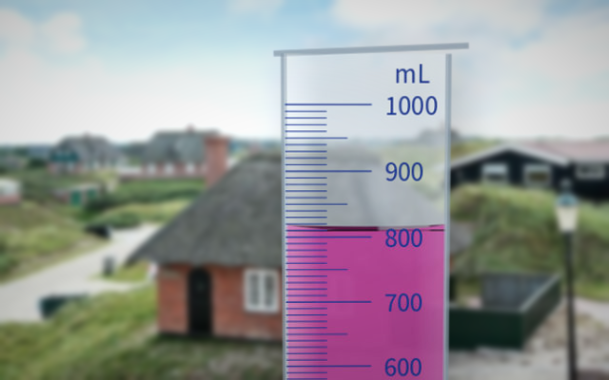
mL 810
